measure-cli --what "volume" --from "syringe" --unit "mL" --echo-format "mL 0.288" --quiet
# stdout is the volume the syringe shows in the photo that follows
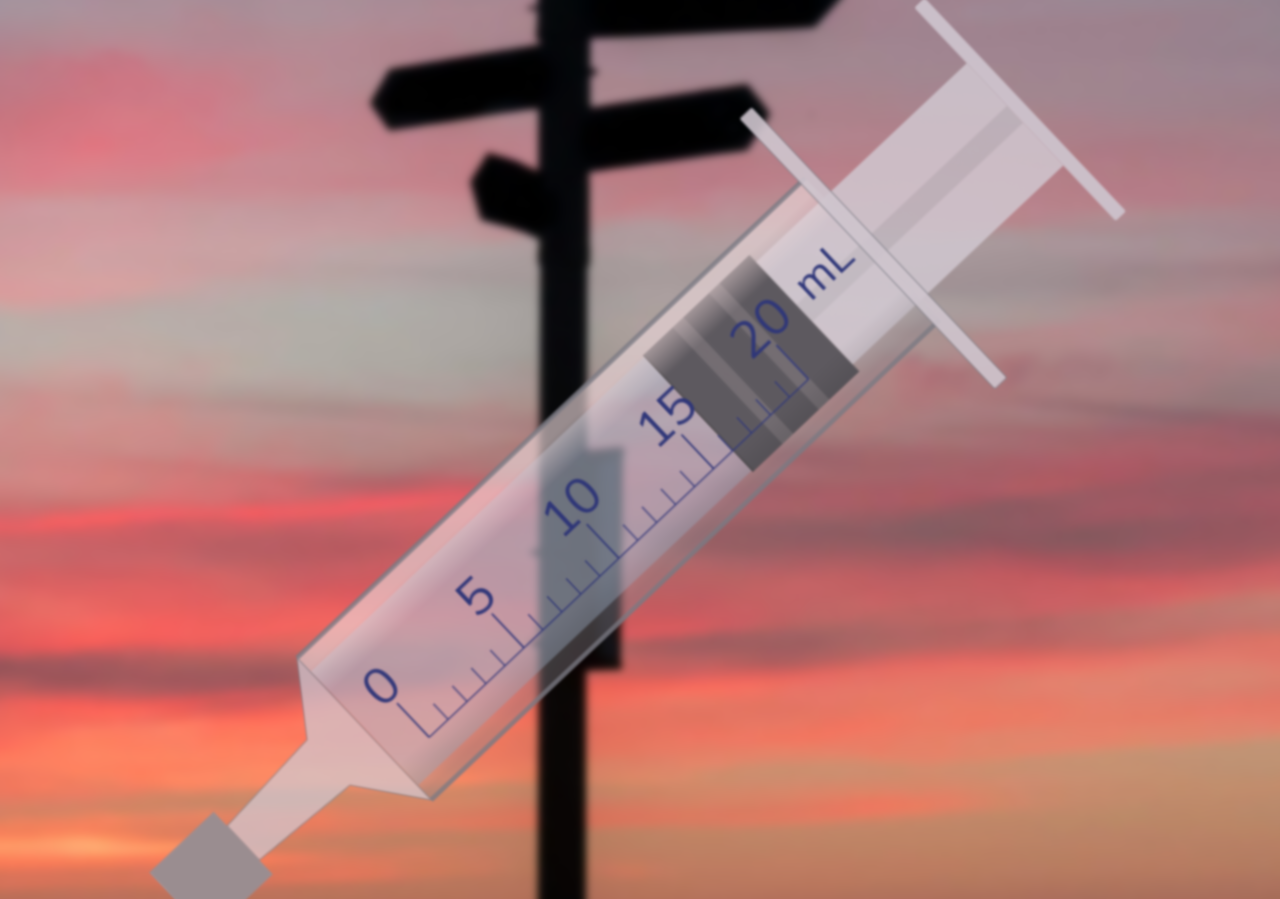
mL 16
